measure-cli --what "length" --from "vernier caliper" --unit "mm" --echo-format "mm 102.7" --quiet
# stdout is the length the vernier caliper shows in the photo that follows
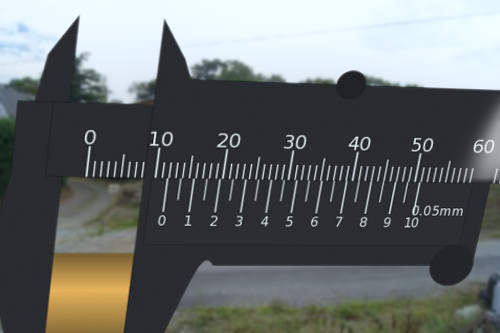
mm 11.8
